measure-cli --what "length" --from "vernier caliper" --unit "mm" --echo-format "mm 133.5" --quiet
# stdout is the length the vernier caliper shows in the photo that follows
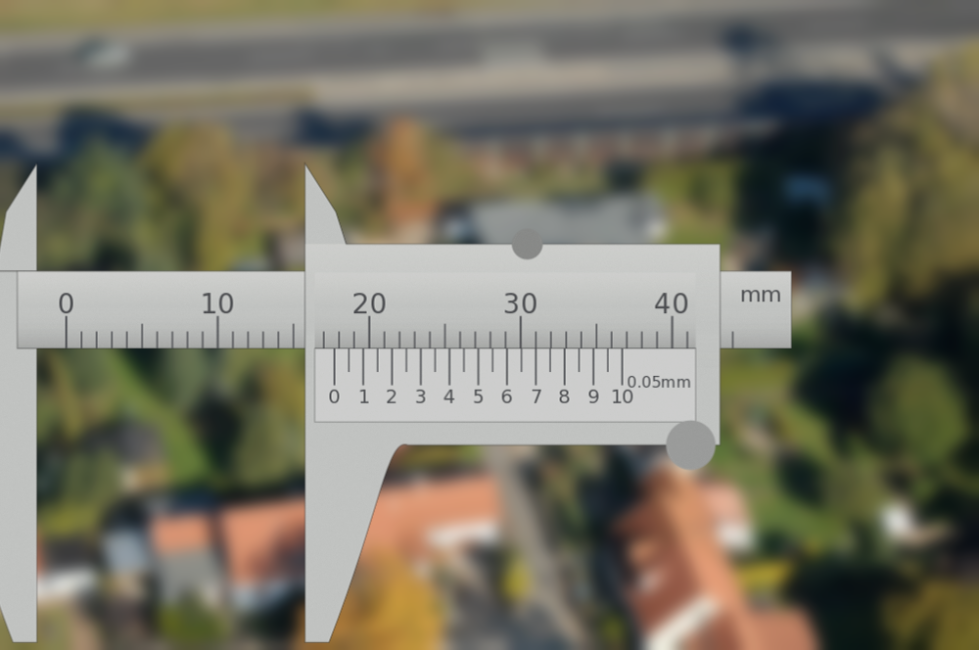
mm 17.7
